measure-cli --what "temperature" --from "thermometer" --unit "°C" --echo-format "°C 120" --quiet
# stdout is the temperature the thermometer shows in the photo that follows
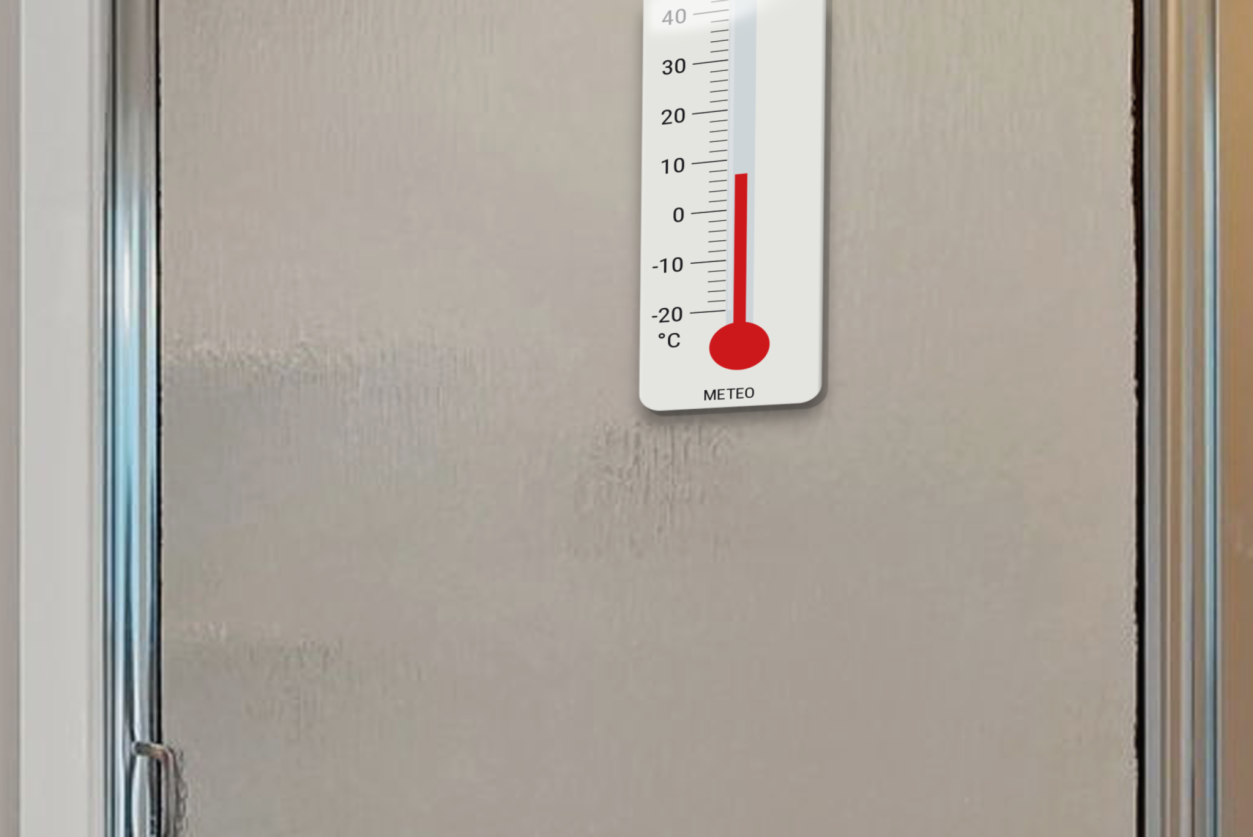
°C 7
